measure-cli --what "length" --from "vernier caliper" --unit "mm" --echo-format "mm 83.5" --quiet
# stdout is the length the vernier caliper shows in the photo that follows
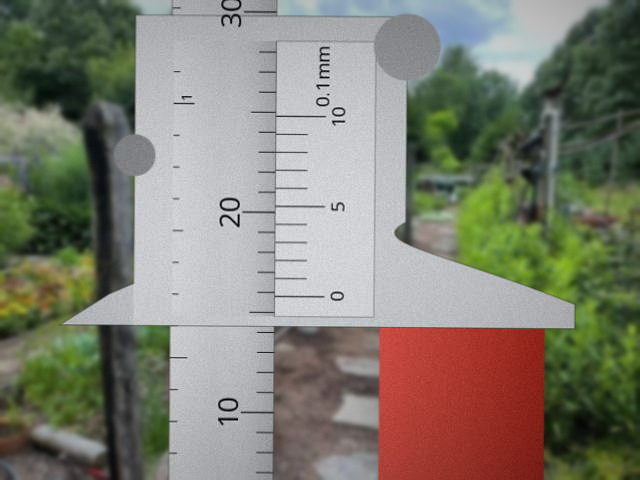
mm 15.8
